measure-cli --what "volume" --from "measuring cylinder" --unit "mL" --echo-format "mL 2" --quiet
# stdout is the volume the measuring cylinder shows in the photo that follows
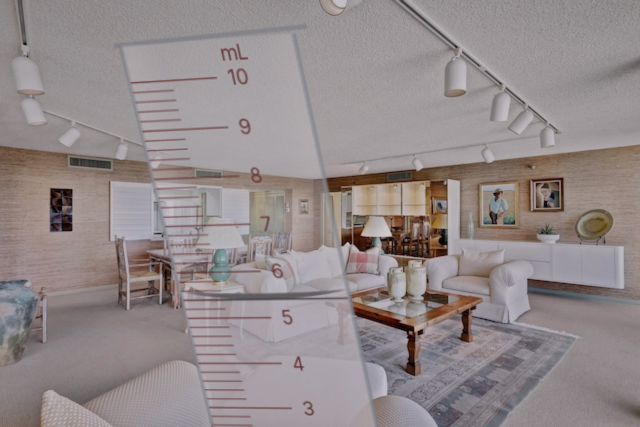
mL 5.4
